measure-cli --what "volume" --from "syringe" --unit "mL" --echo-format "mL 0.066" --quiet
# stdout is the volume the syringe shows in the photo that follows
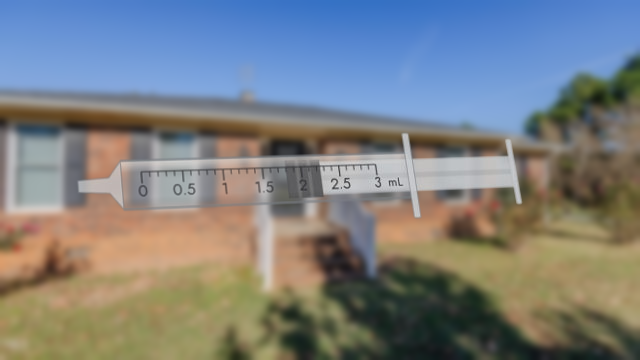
mL 1.8
